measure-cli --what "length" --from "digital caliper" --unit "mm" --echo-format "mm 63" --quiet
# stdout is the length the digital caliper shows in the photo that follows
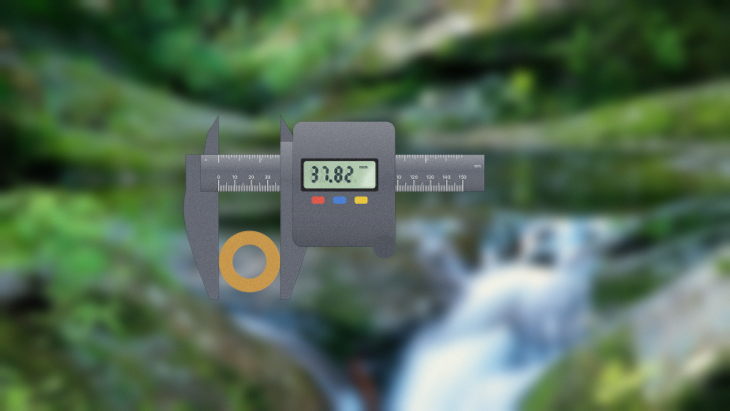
mm 37.82
